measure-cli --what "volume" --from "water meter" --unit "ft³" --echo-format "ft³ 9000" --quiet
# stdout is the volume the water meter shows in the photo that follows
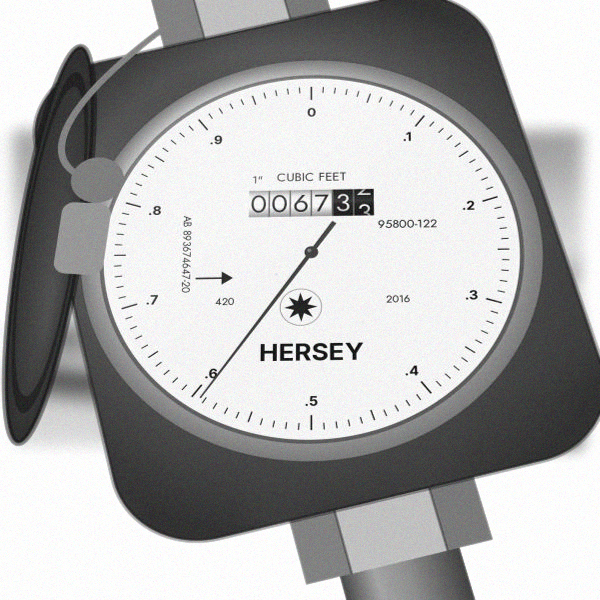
ft³ 6732.59
